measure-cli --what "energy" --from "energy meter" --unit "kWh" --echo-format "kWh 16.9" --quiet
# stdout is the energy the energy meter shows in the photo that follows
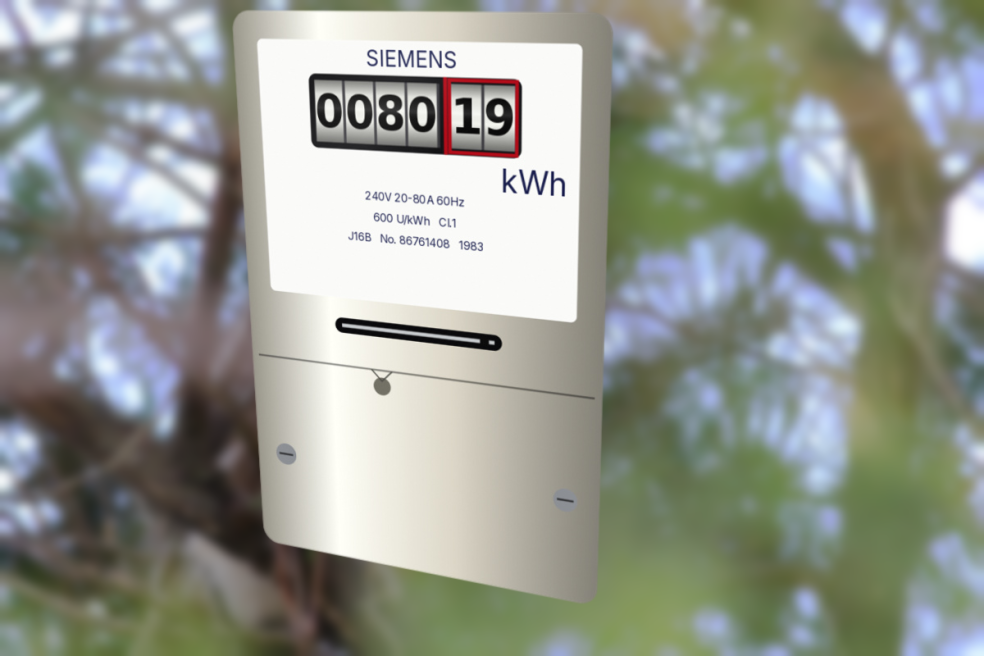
kWh 80.19
